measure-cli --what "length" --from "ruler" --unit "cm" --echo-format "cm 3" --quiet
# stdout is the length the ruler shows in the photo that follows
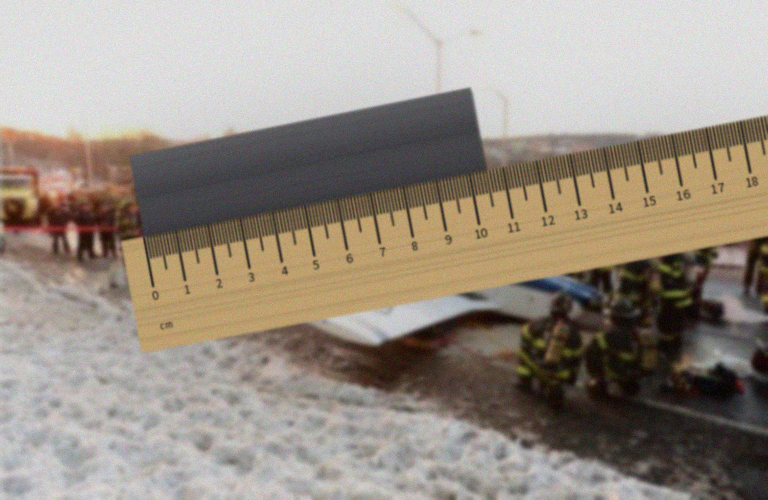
cm 10.5
